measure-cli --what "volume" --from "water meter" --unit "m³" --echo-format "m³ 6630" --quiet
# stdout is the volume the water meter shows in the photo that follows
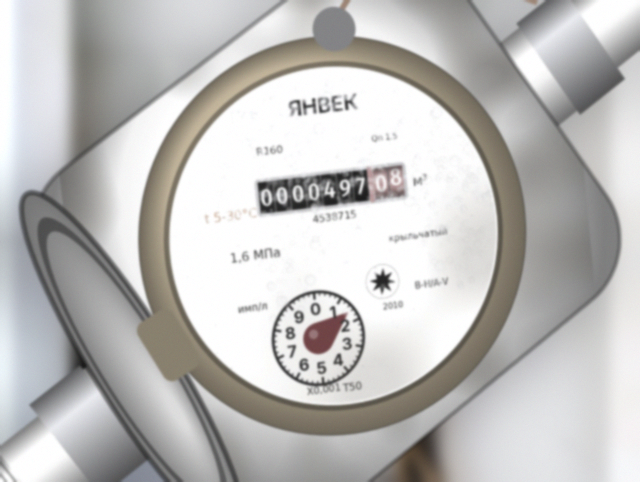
m³ 497.081
